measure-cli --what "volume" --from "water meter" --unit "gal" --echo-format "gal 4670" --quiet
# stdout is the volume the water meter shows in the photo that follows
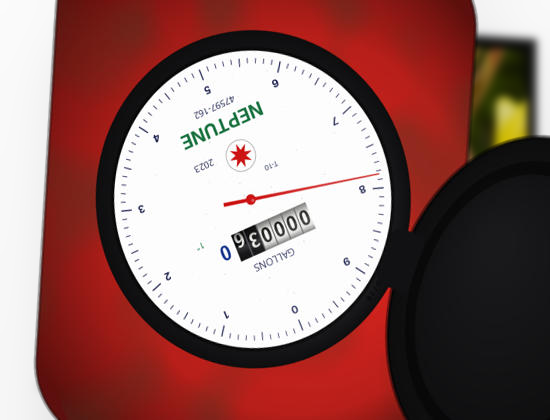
gal 357.8
